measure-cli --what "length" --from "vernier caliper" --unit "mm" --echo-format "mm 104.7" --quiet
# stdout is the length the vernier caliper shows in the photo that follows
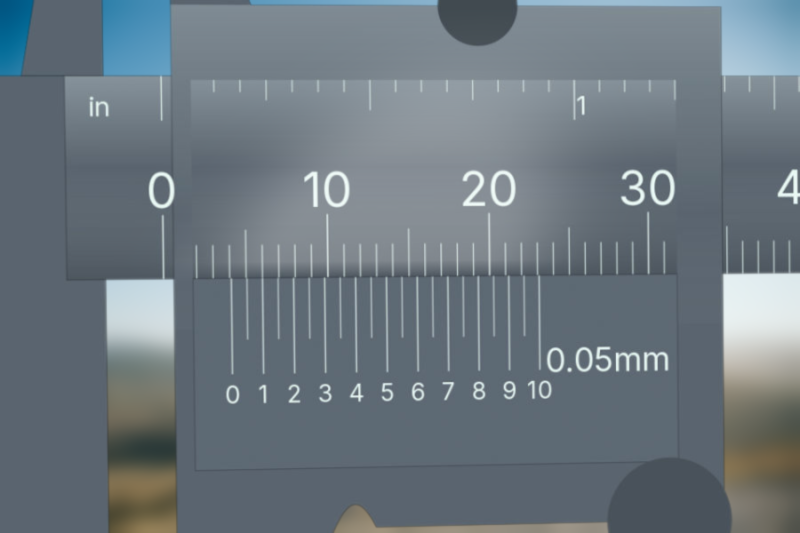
mm 4.1
